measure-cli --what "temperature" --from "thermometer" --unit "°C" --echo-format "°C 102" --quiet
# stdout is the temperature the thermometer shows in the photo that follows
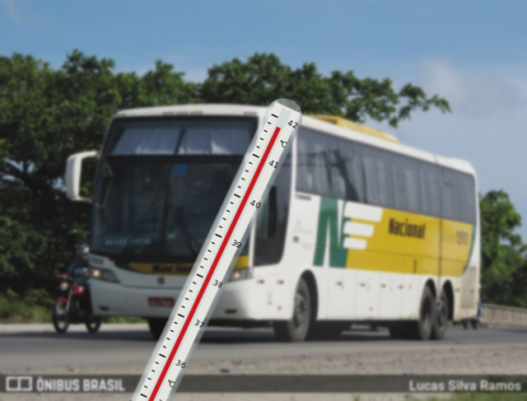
°C 41.8
